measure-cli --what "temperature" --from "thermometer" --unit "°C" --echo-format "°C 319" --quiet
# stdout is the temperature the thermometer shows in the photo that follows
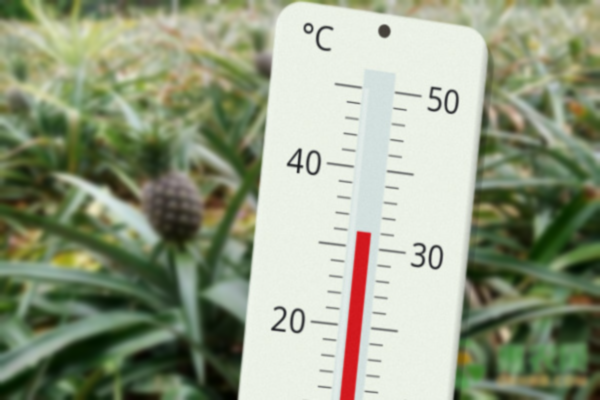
°C 32
